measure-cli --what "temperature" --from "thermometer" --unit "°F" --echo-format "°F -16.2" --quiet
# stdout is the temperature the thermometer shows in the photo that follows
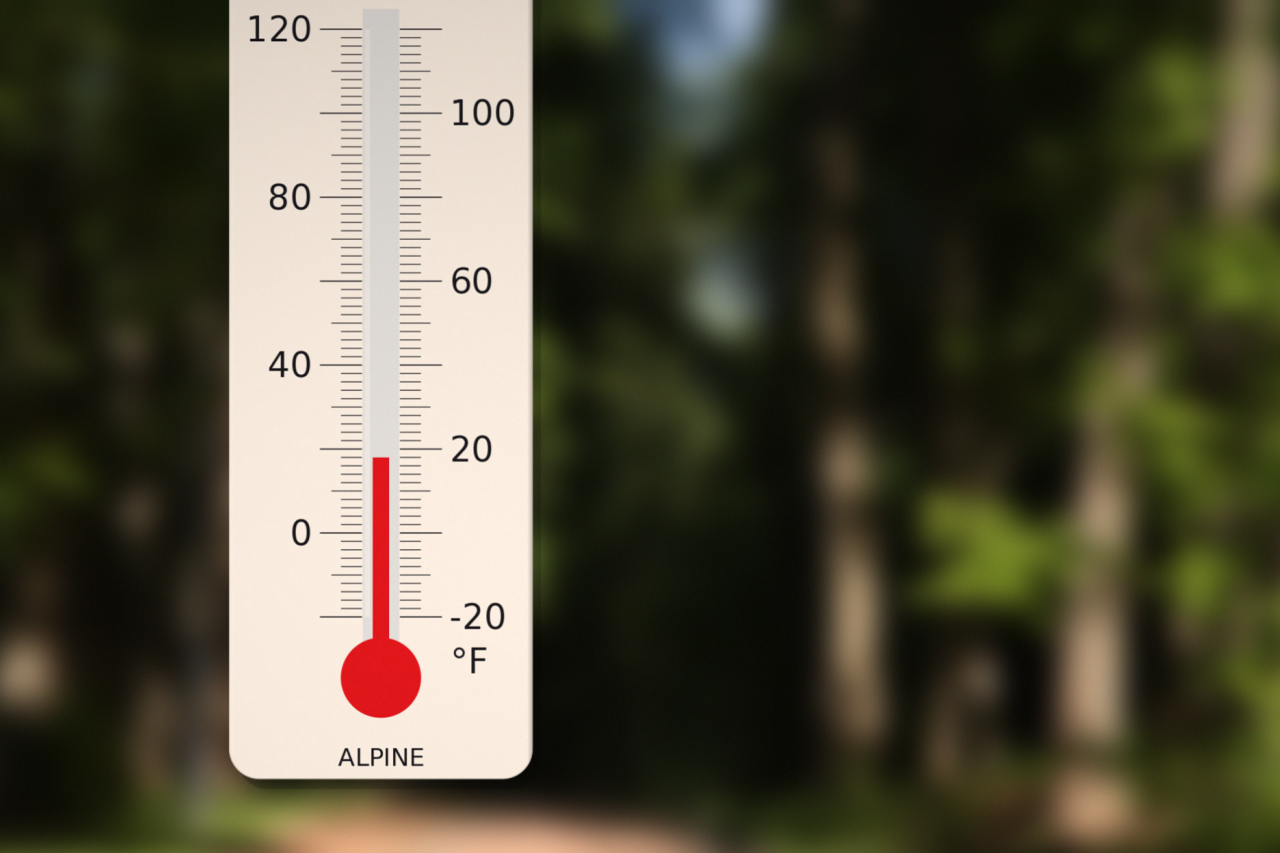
°F 18
